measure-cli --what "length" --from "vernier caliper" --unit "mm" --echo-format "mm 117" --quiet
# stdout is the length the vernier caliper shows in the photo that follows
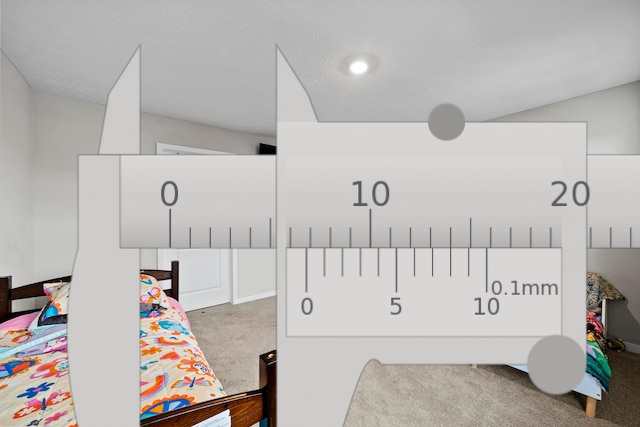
mm 6.8
